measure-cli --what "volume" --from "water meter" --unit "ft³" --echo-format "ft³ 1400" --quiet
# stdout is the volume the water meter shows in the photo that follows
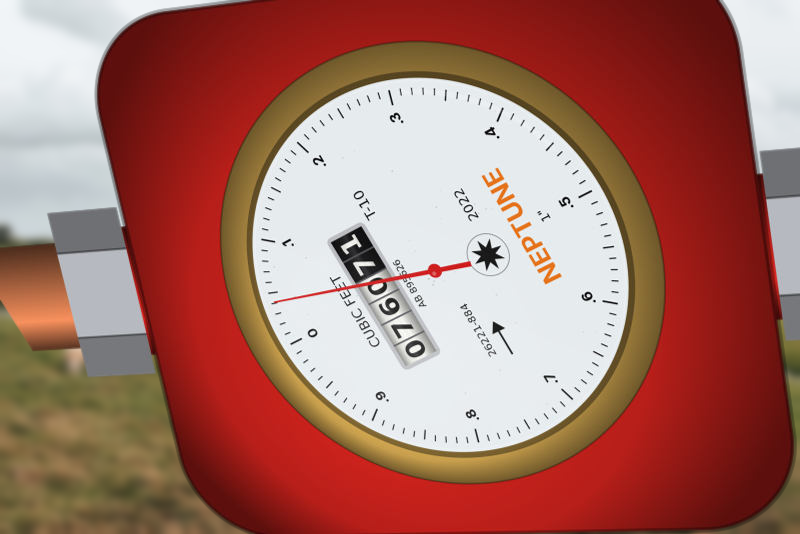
ft³ 76071.04
